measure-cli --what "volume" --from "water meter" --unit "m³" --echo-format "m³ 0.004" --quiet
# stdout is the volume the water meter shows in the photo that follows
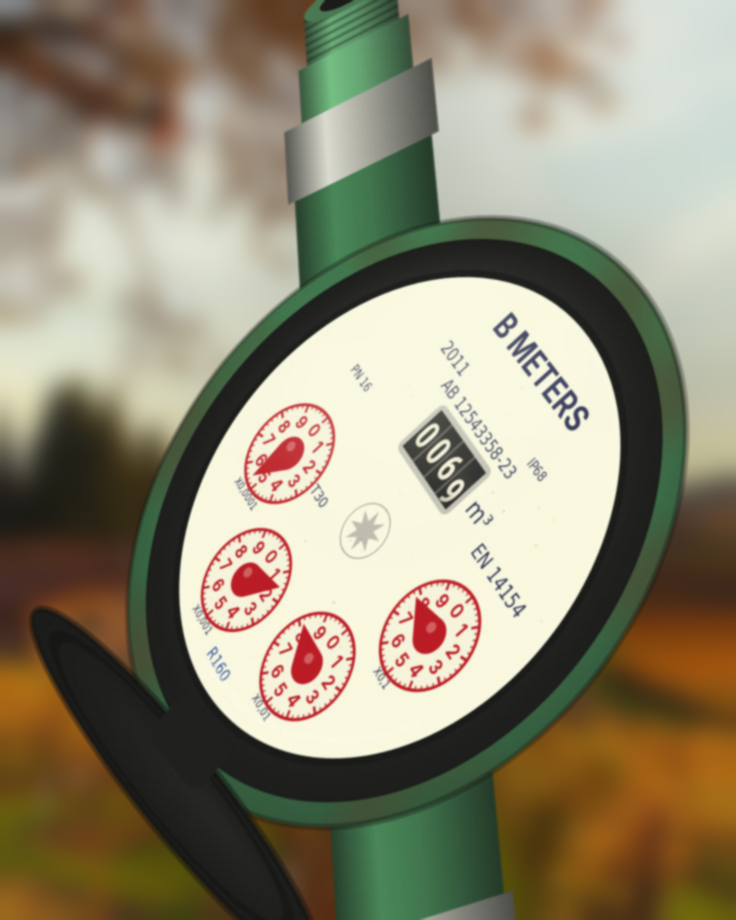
m³ 68.7815
